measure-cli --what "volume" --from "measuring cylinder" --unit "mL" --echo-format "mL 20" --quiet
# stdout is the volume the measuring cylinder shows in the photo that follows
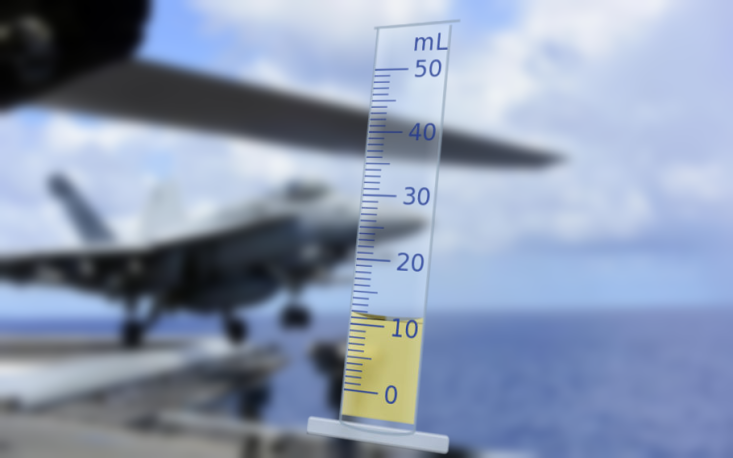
mL 11
